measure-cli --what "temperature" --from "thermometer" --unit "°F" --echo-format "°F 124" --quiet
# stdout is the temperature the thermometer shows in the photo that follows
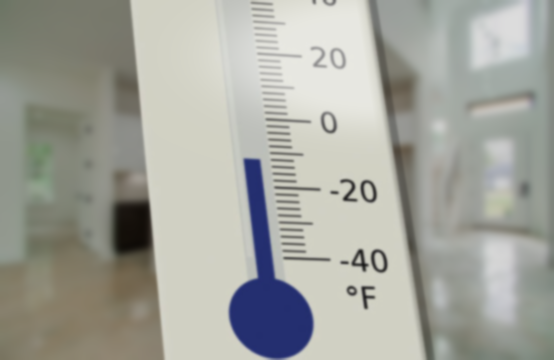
°F -12
